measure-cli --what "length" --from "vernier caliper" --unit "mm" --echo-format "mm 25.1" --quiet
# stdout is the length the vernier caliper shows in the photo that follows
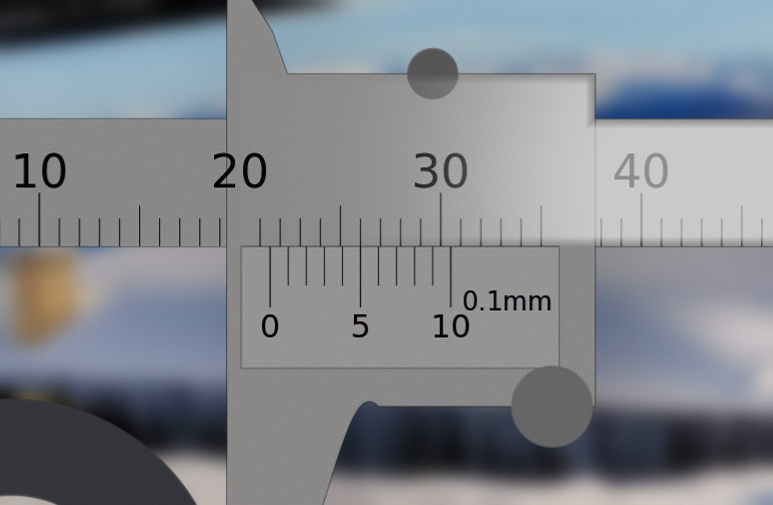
mm 21.5
